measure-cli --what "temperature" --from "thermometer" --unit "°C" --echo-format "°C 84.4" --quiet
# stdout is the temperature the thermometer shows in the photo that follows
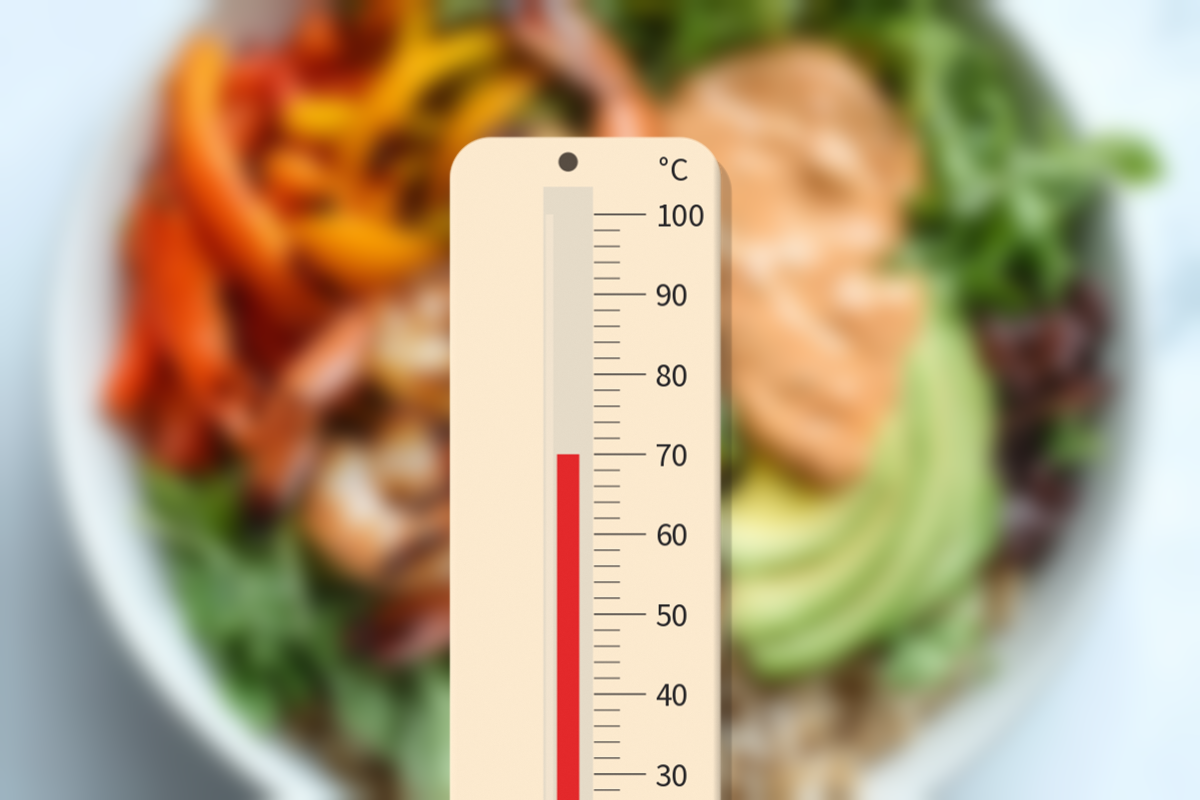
°C 70
